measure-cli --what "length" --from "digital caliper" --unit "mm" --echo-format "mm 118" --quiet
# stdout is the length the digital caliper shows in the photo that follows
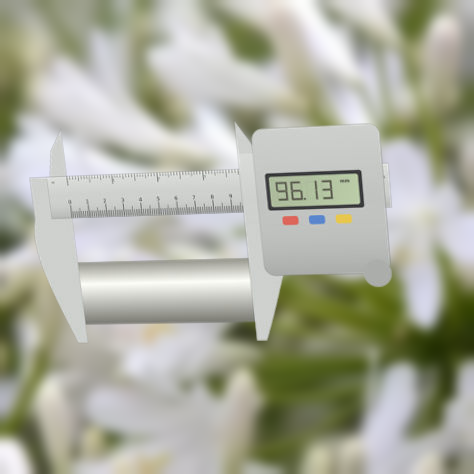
mm 96.13
